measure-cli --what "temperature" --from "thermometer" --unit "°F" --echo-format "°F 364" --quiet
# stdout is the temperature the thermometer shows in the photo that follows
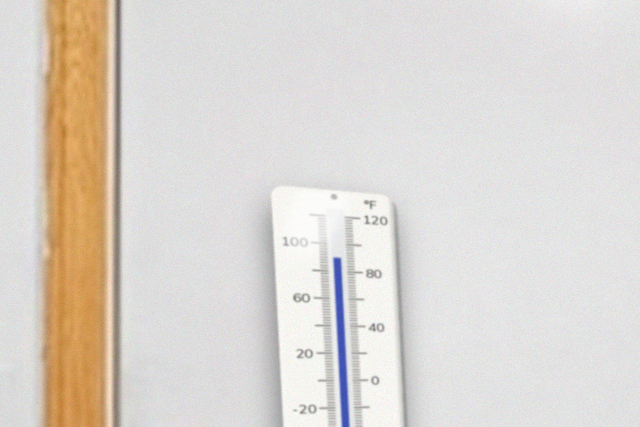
°F 90
